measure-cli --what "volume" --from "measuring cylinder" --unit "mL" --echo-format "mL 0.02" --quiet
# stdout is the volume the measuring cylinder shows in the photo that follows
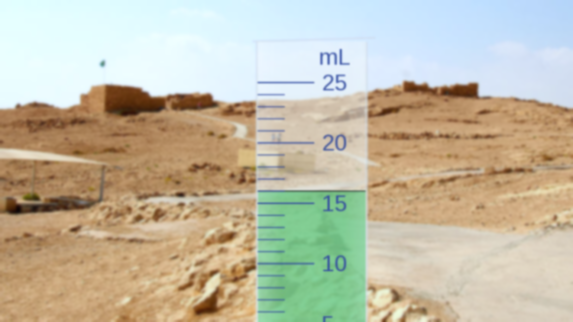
mL 16
